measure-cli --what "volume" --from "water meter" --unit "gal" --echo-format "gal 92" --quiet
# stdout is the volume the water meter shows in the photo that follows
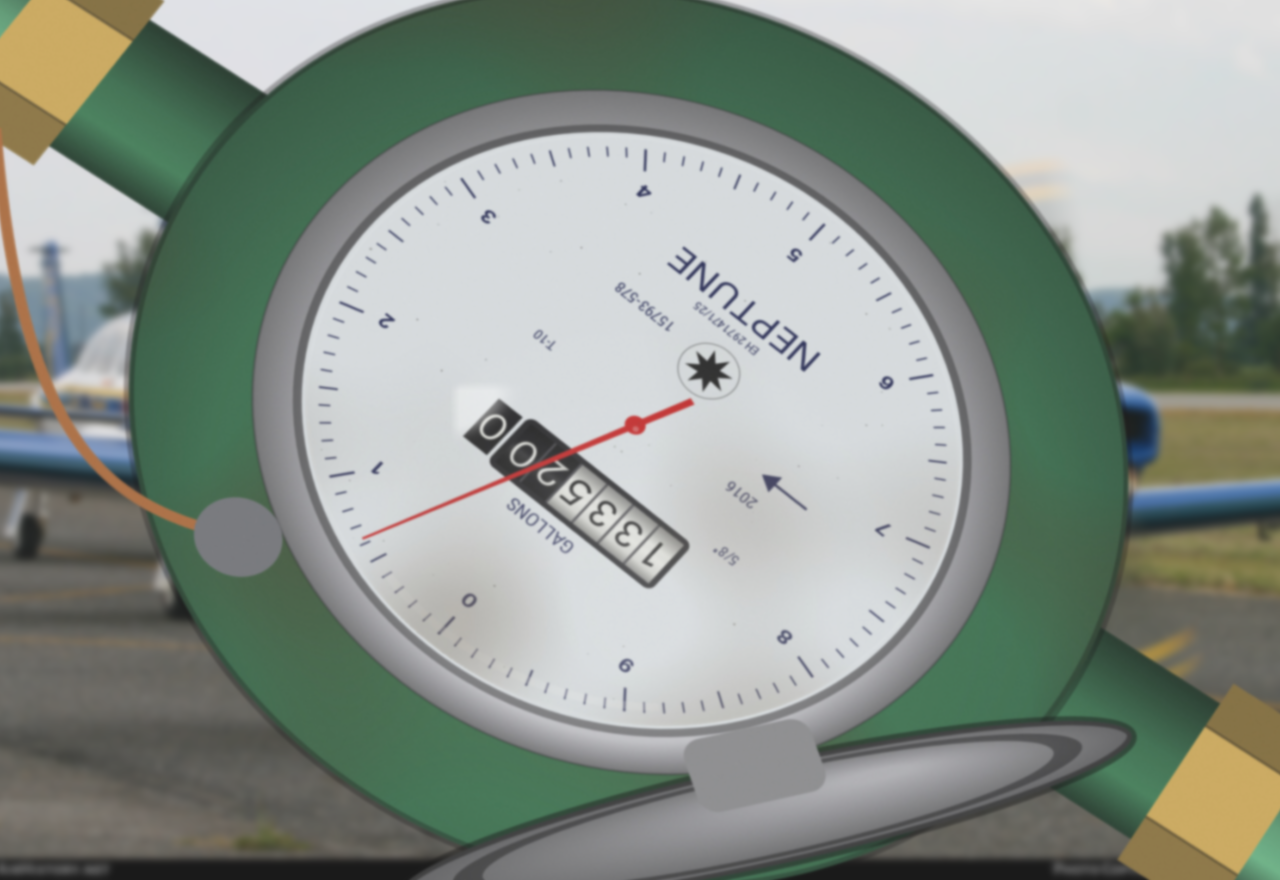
gal 1335200.6
